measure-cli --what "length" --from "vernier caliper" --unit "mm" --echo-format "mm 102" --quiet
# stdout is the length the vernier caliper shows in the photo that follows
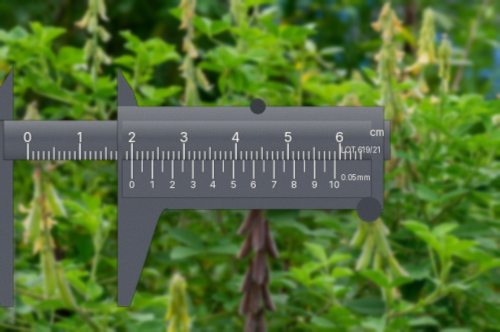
mm 20.0
